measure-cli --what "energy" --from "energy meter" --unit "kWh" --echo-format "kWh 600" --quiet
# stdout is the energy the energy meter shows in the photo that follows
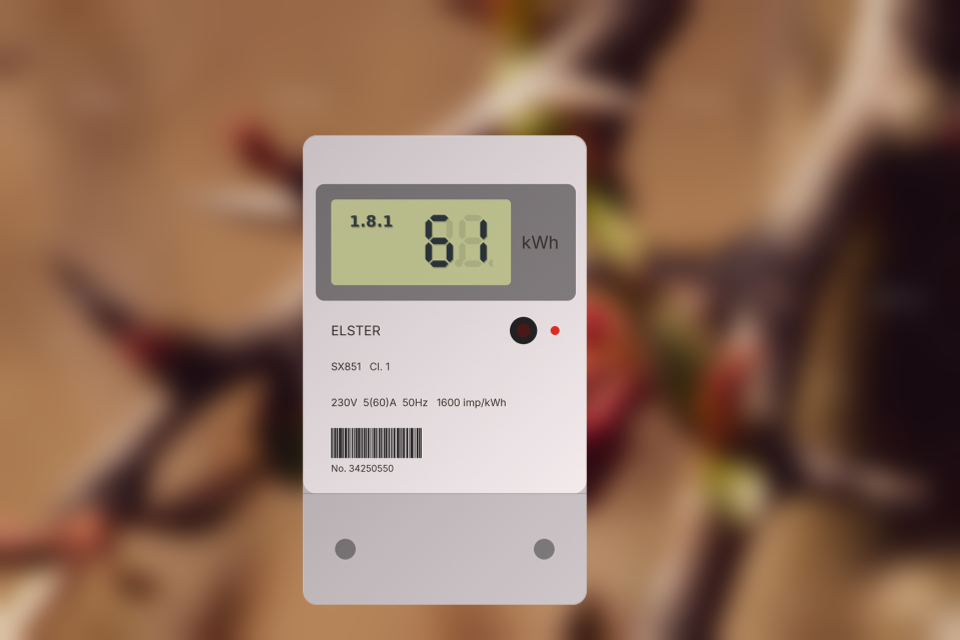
kWh 61
